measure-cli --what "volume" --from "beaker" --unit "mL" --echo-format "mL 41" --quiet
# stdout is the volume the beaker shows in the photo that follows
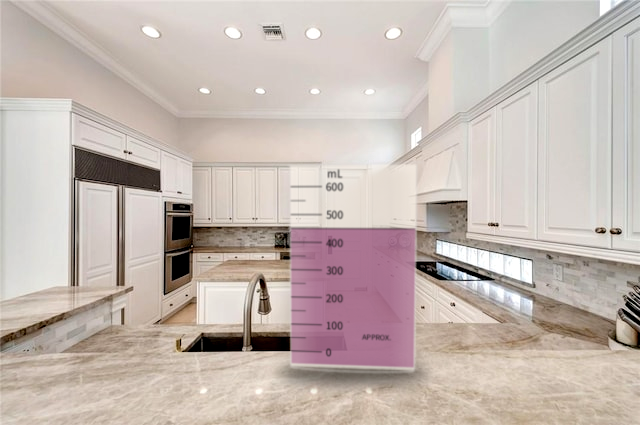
mL 450
